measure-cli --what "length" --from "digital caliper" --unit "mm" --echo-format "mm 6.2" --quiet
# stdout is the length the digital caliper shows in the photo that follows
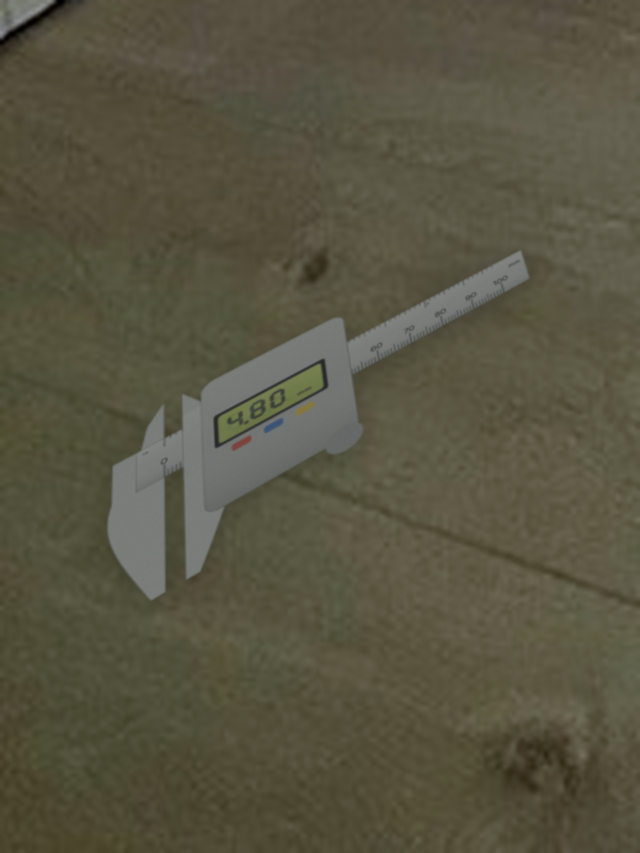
mm 4.80
